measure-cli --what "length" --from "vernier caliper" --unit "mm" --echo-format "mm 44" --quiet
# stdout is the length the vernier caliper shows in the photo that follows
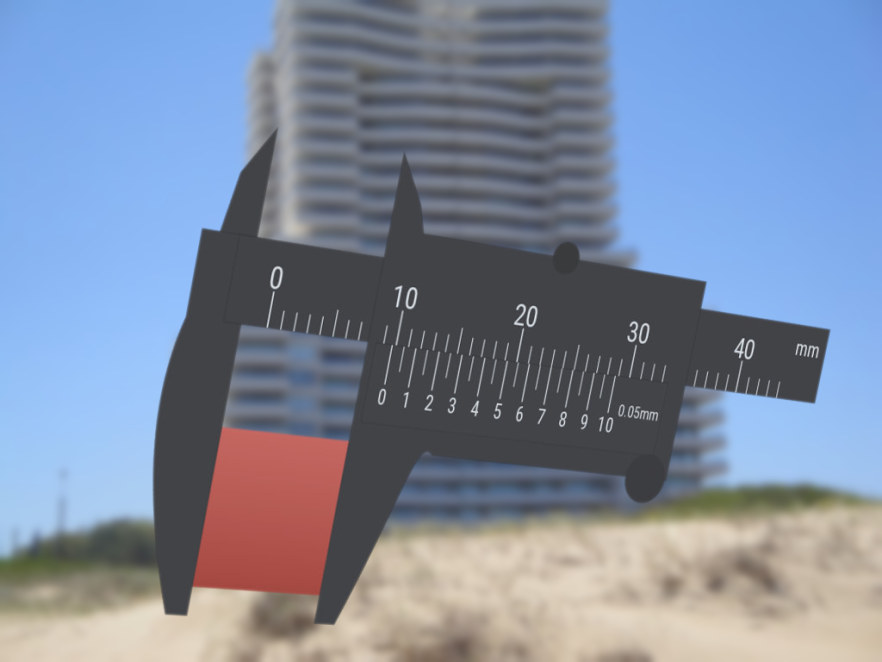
mm 9.7
